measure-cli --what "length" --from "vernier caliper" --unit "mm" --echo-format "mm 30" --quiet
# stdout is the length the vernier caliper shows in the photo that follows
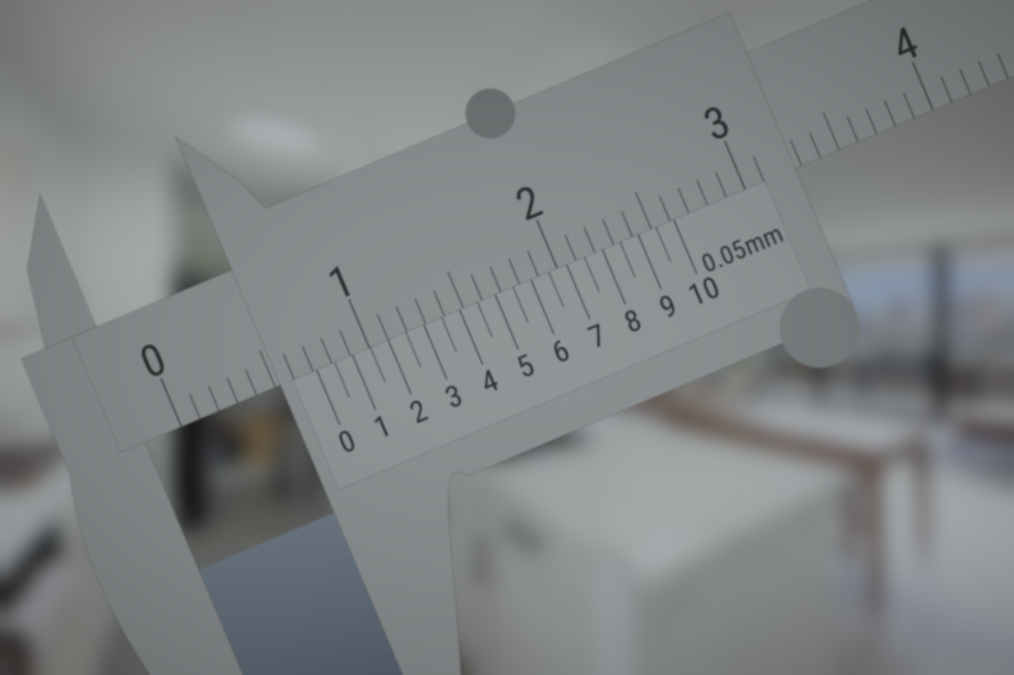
mm 7.2
